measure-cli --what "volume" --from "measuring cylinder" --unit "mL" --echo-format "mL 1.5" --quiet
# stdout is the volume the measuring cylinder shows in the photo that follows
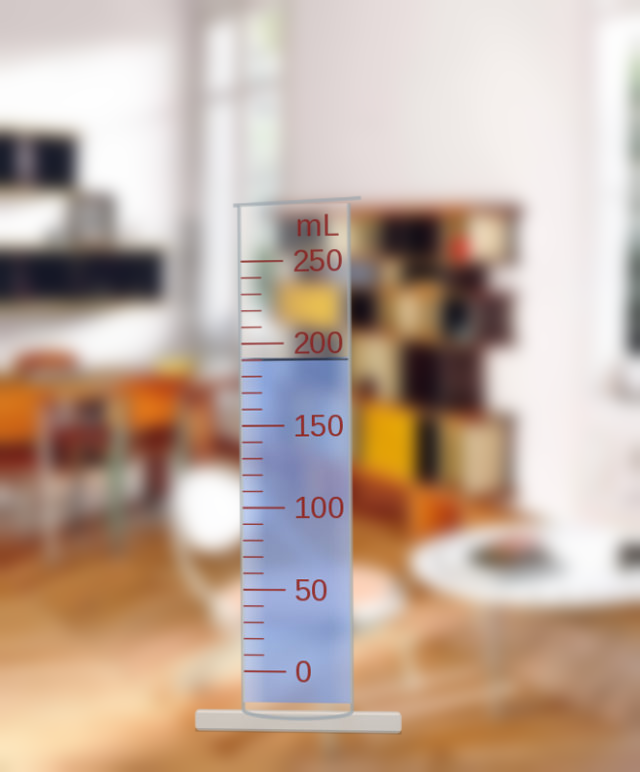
mL 190
